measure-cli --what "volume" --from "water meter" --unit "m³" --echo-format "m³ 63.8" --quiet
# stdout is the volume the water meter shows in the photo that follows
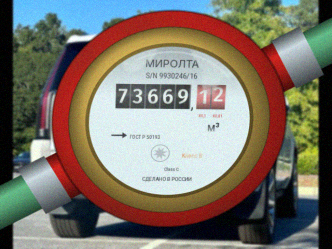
m³ 73669.12
